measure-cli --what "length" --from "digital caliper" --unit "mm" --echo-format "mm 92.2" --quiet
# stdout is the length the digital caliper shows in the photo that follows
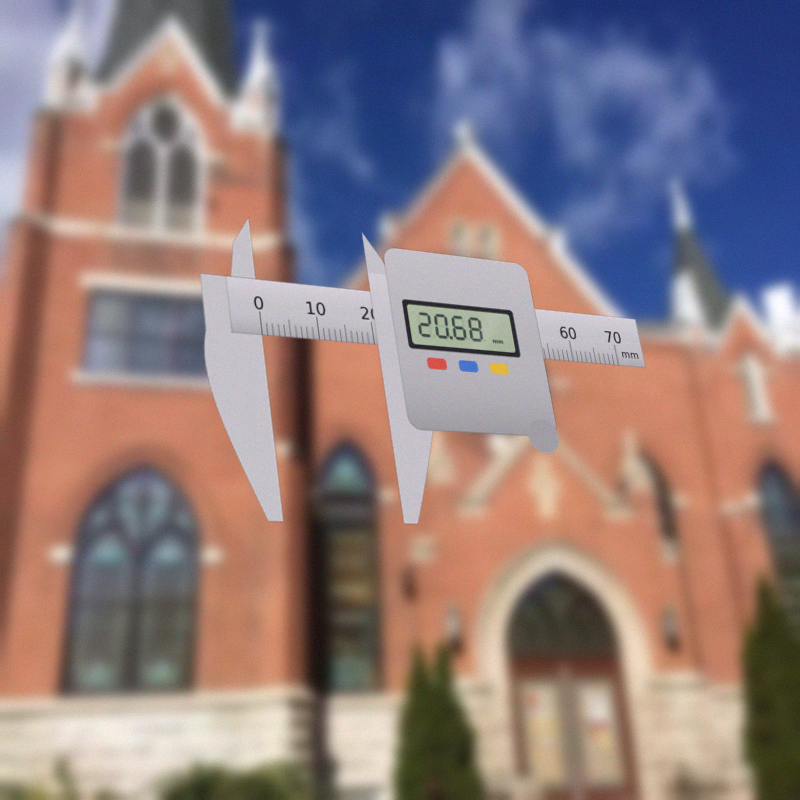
mm 20.68
